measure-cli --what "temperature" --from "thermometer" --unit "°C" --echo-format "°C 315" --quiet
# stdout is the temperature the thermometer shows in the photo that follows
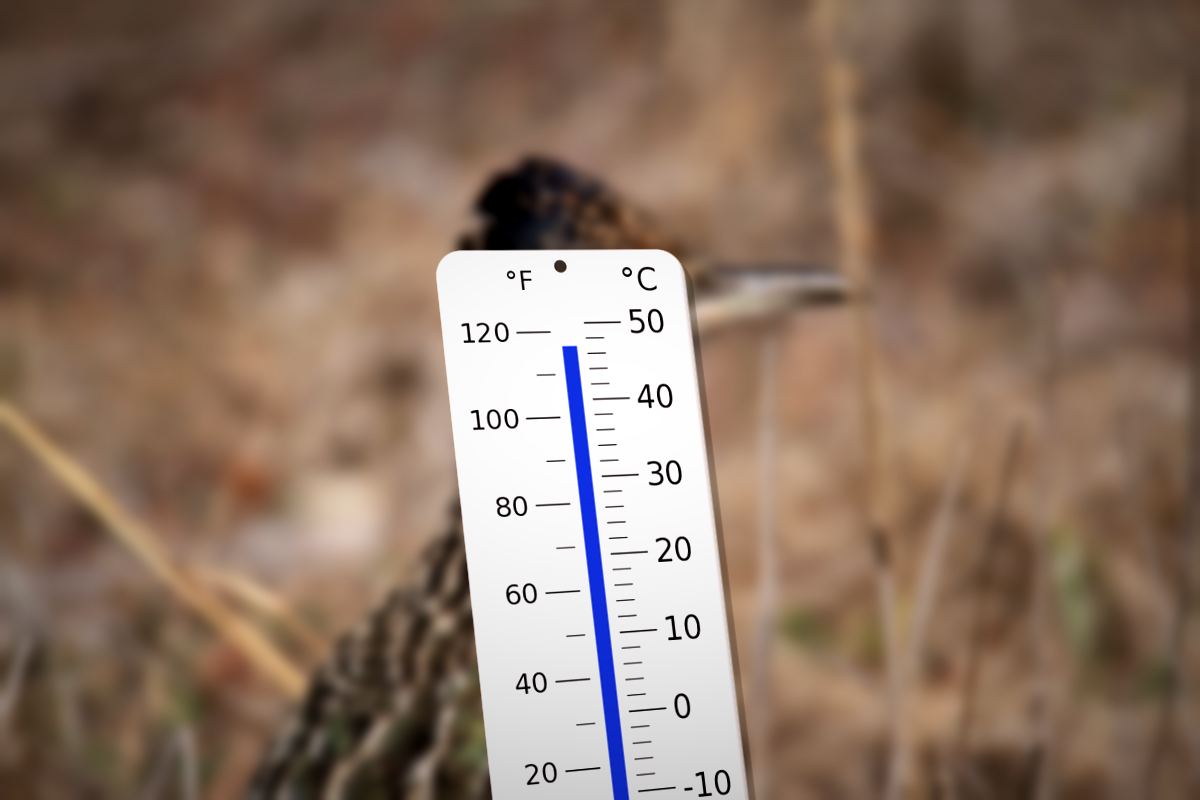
°C 47
